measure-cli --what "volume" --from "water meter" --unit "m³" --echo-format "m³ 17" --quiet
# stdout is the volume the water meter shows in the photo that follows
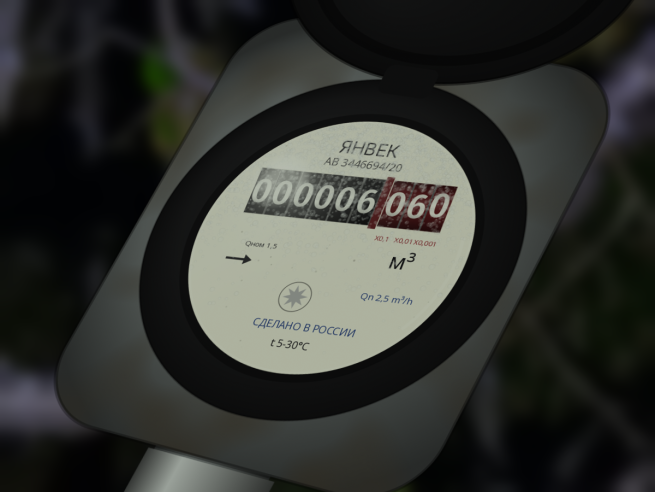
m³ 6.060
